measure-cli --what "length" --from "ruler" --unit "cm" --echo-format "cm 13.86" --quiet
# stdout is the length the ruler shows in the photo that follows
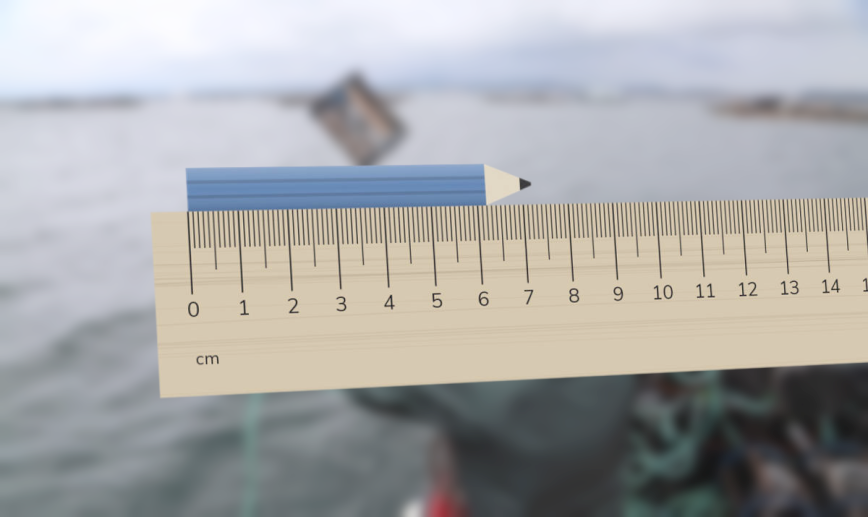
cm 7.2
